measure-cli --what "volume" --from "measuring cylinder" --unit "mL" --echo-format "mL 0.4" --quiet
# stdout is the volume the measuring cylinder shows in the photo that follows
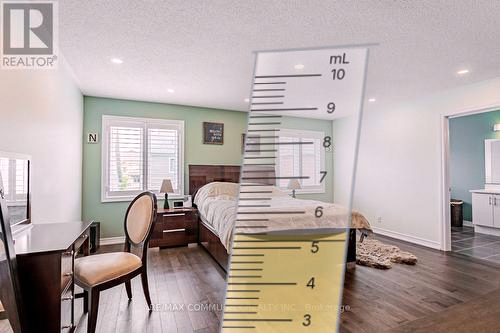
mL 5.2
